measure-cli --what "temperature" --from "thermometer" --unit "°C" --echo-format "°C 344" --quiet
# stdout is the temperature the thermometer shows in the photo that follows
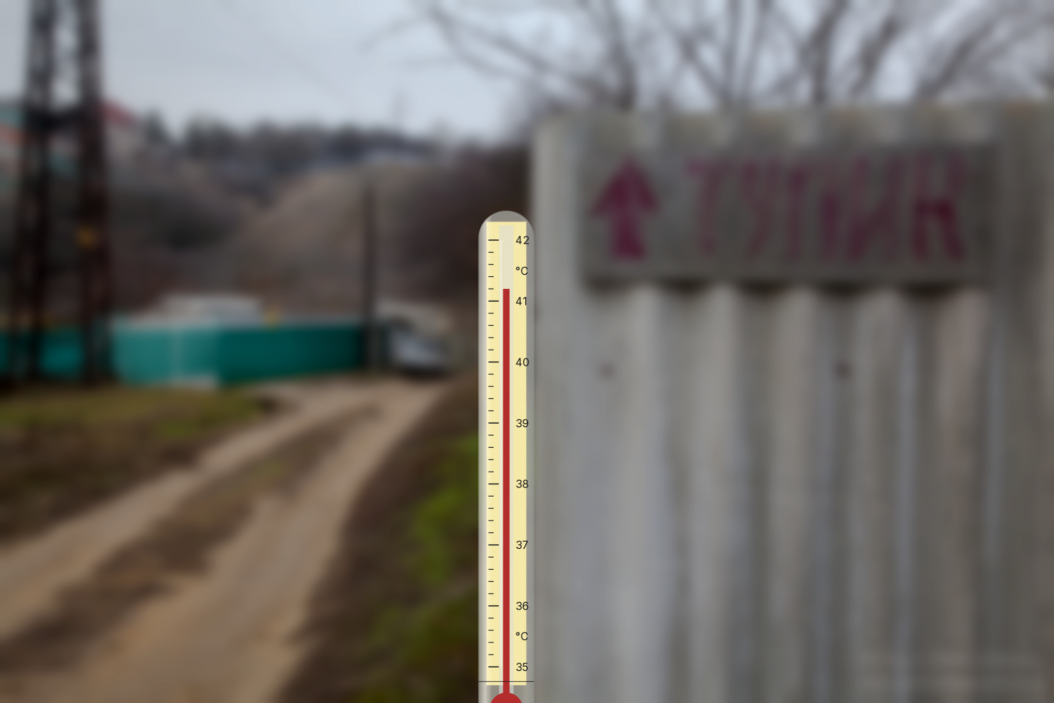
°C 41.2
